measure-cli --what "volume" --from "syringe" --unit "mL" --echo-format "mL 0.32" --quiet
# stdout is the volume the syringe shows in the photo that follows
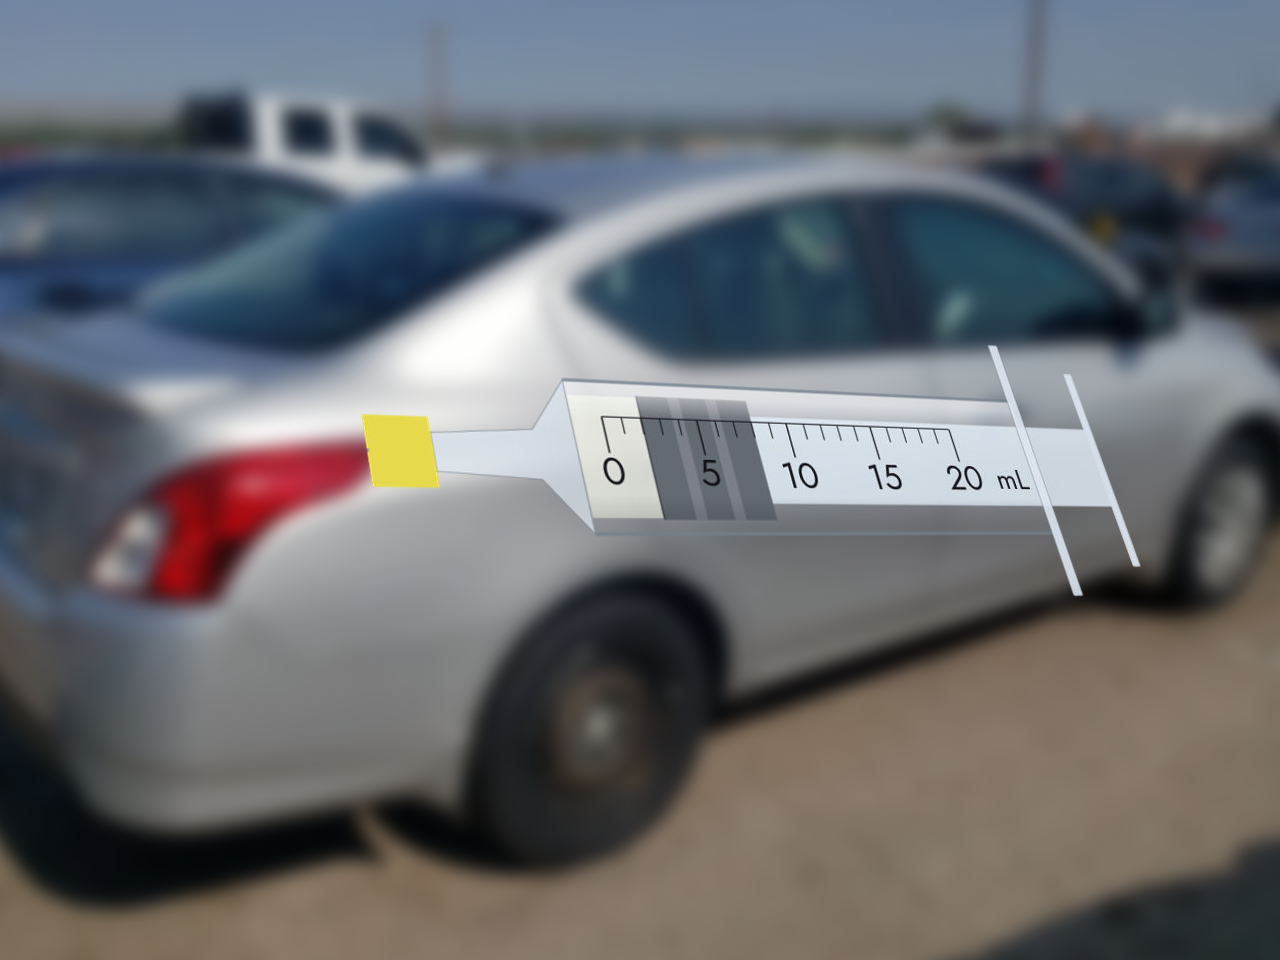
mL 2
